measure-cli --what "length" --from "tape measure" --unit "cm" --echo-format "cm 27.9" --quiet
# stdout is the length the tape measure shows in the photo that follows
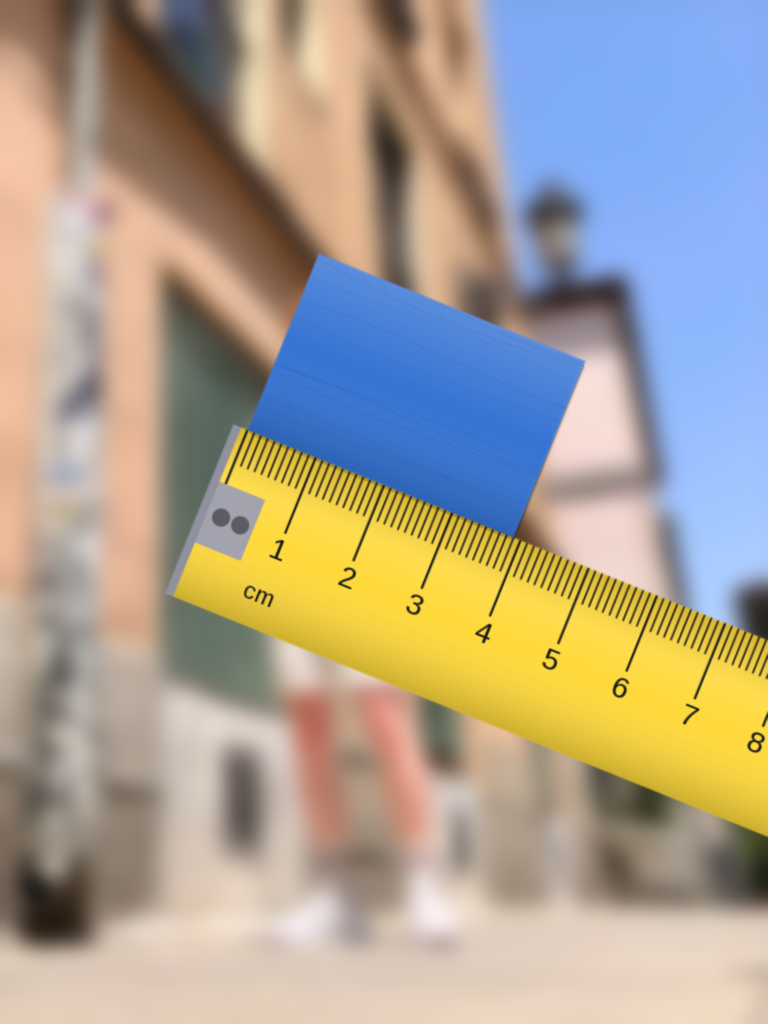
cm 3.9
